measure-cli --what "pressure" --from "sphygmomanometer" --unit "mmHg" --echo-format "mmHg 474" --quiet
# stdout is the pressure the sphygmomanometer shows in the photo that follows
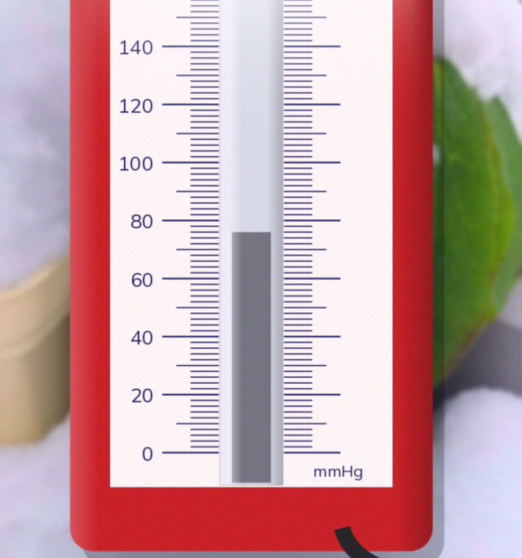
mmHg 76
